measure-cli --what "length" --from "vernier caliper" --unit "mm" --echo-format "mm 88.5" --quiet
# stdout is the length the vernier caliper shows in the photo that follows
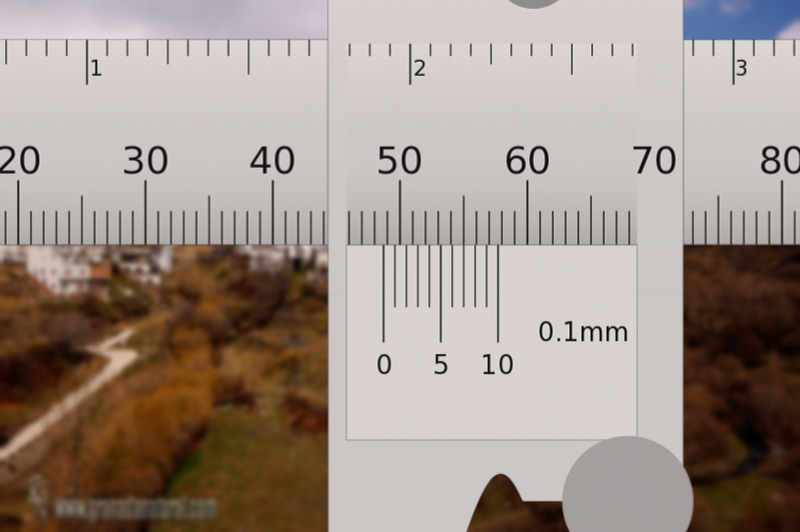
mm 48.7
